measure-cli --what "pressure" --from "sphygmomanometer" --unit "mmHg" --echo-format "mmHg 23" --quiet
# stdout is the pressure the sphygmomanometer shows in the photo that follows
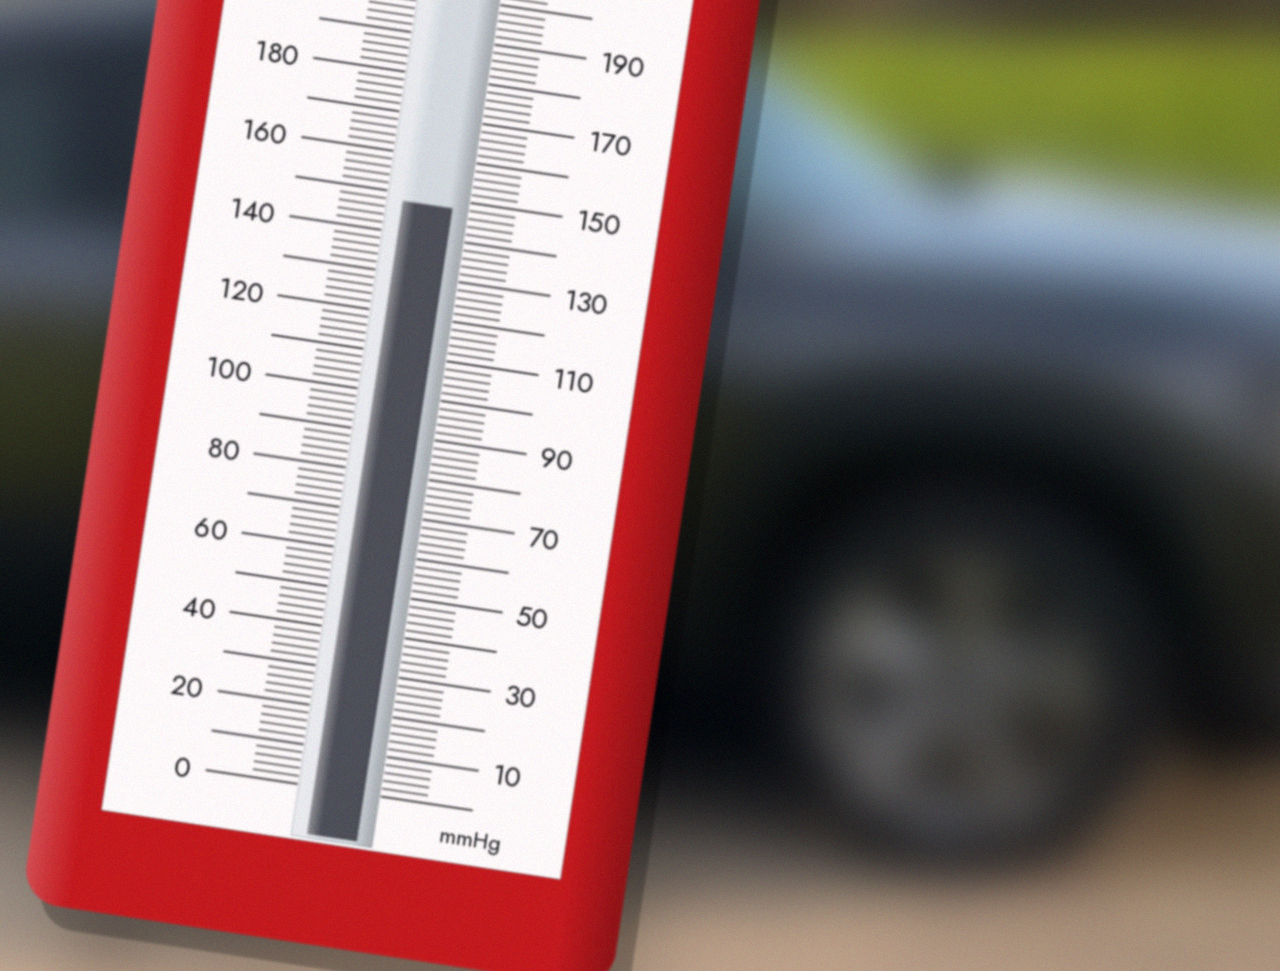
mmHg 148
